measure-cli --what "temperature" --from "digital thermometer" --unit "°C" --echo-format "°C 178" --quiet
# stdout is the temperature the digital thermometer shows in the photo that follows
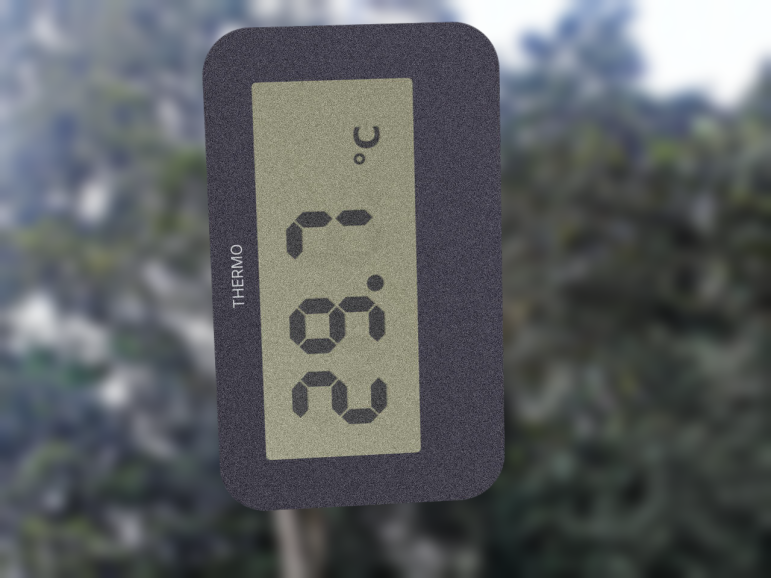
°C 29.7
